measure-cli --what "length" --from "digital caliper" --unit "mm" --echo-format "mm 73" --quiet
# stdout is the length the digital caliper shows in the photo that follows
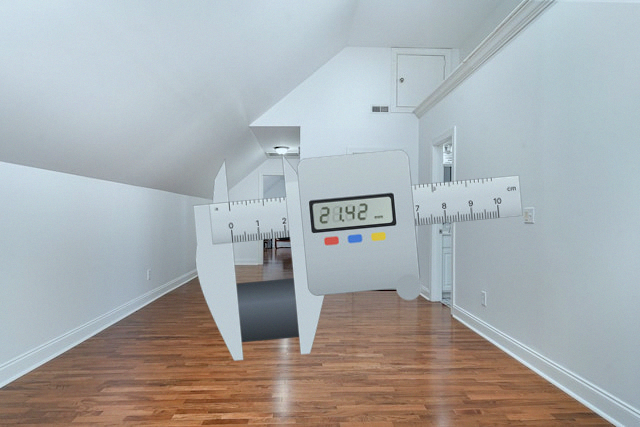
mm 21.42
